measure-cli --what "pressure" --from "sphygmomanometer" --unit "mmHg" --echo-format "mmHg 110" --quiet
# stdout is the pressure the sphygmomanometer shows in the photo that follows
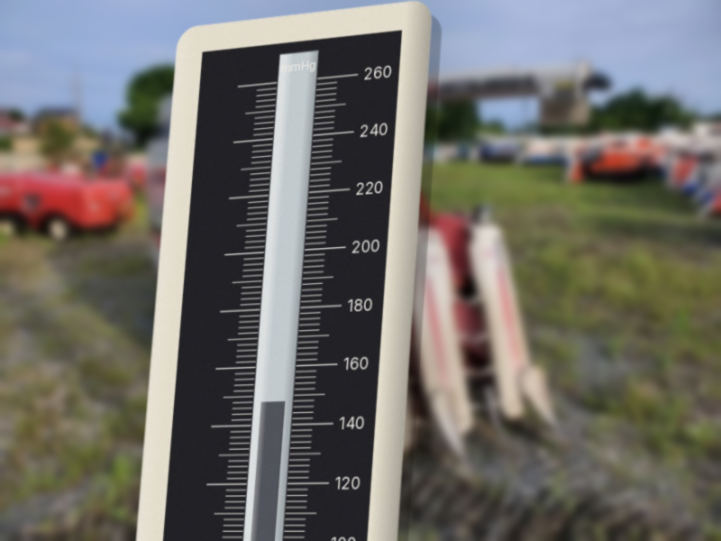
mmHg 148
